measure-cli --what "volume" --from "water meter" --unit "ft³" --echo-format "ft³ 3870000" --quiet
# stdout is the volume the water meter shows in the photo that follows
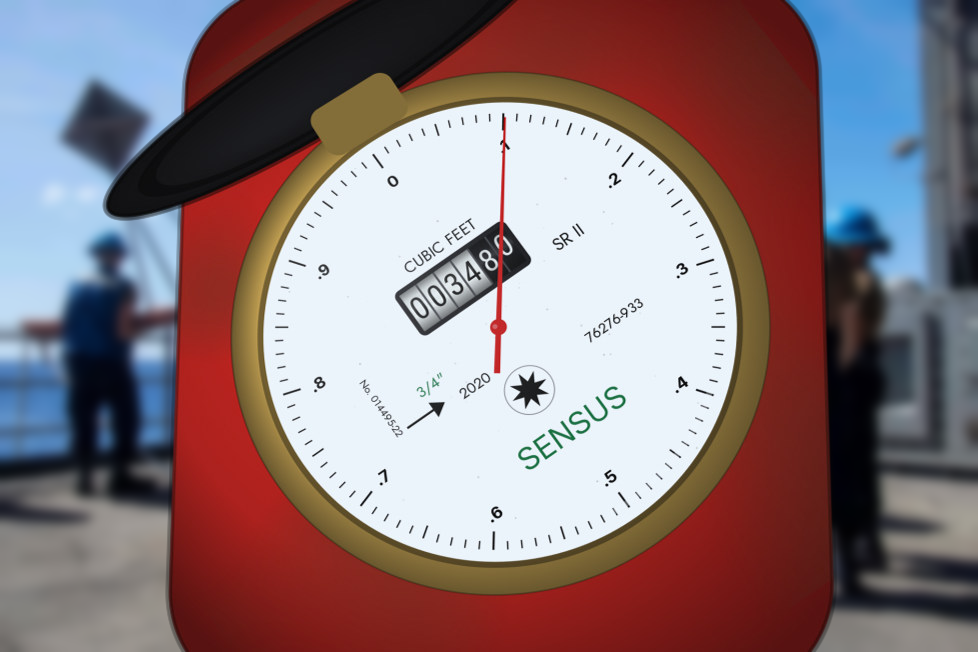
ft³ 3480.10
